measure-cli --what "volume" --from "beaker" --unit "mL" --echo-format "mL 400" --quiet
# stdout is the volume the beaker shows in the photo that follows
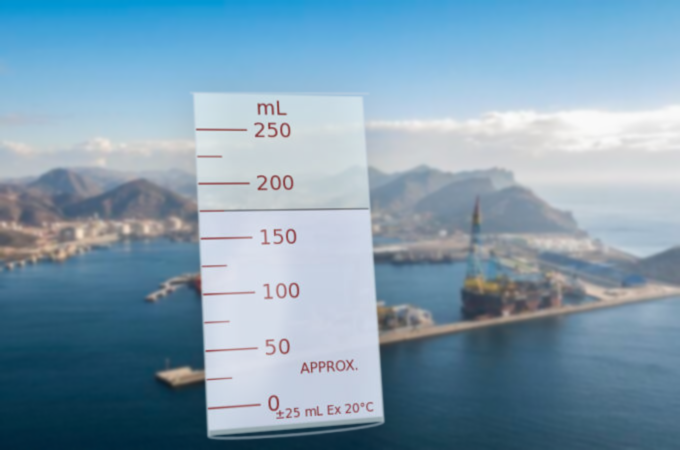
mL 175
